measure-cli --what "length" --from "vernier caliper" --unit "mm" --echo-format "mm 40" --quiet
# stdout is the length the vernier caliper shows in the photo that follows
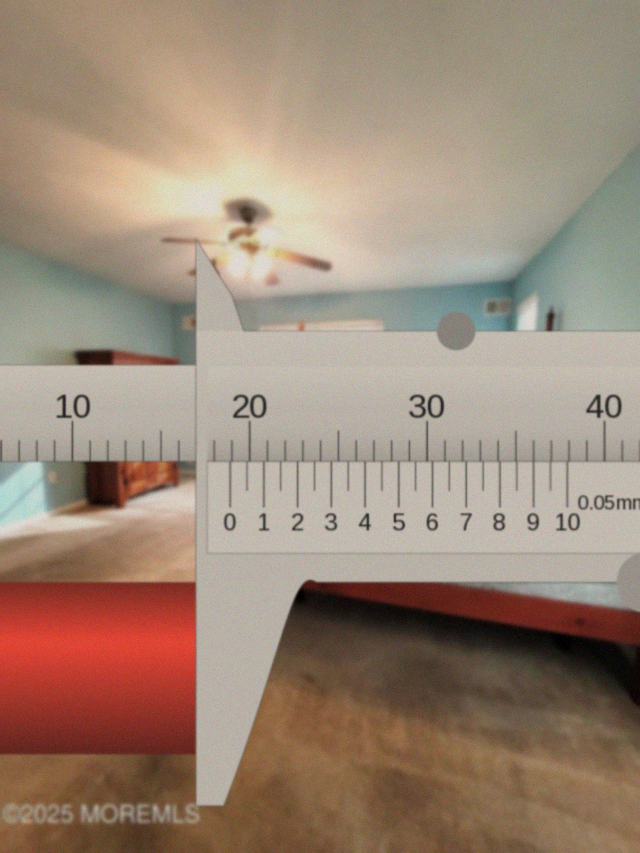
mm 18.9
